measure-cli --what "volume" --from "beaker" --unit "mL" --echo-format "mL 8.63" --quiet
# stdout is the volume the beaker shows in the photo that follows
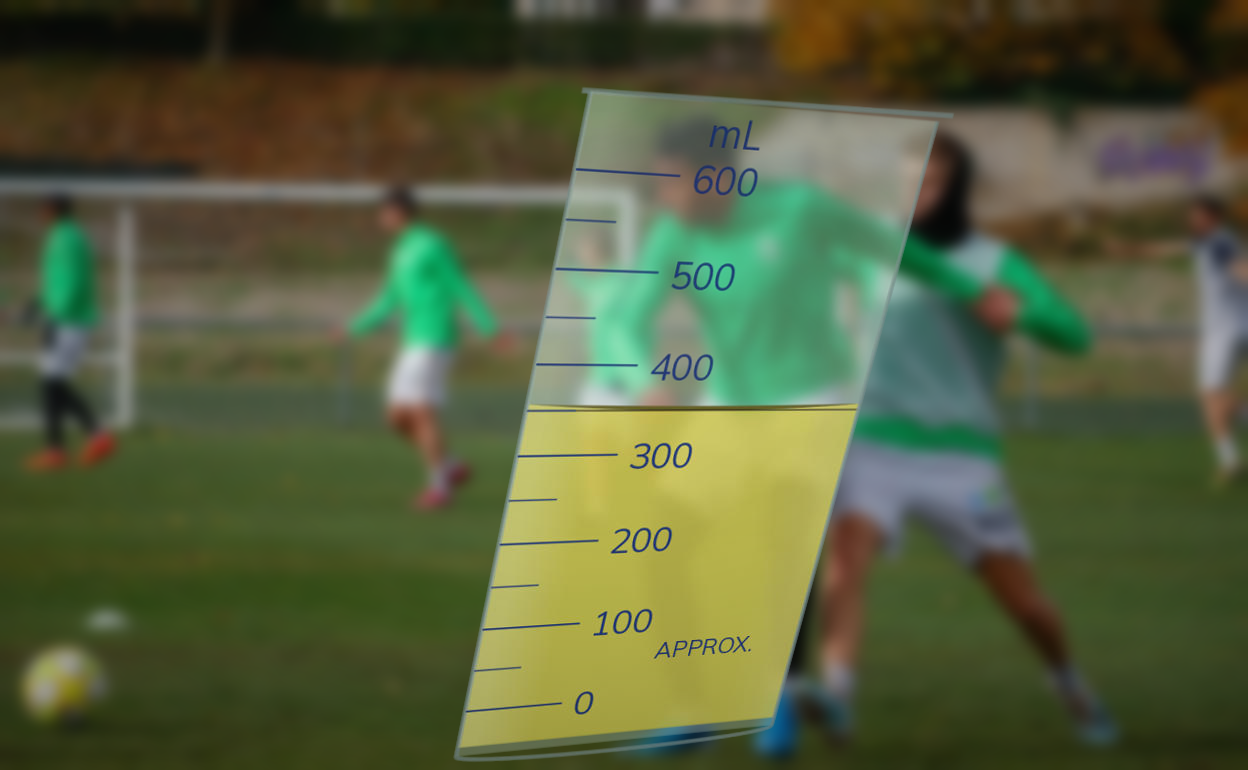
mL 350
